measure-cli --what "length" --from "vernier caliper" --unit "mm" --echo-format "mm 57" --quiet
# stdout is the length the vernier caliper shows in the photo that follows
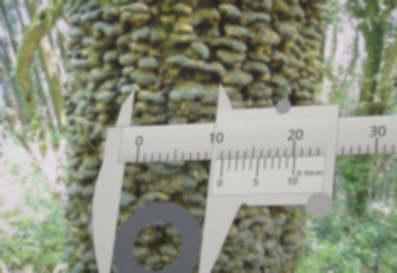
mm 11.2
